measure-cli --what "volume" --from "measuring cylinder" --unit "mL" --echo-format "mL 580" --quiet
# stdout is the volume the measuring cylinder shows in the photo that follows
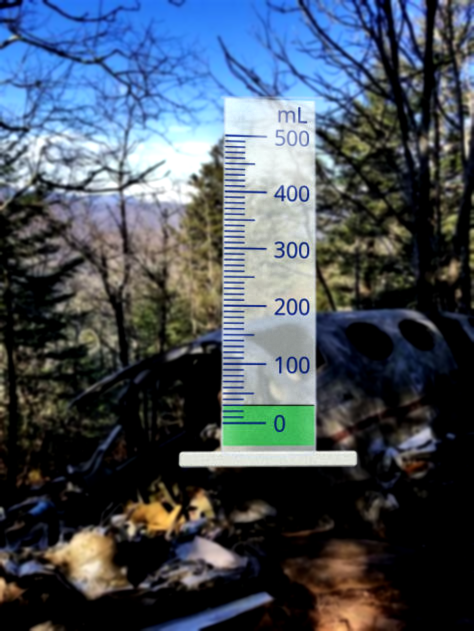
mL 30
